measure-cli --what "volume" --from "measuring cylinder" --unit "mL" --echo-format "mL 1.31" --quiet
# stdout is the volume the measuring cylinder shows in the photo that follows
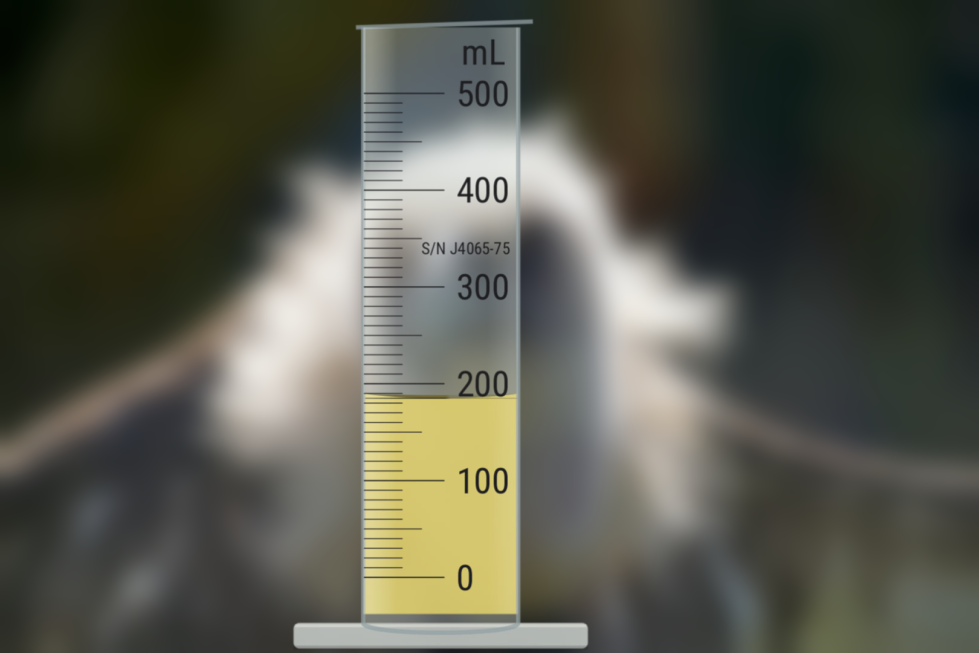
mL 185
